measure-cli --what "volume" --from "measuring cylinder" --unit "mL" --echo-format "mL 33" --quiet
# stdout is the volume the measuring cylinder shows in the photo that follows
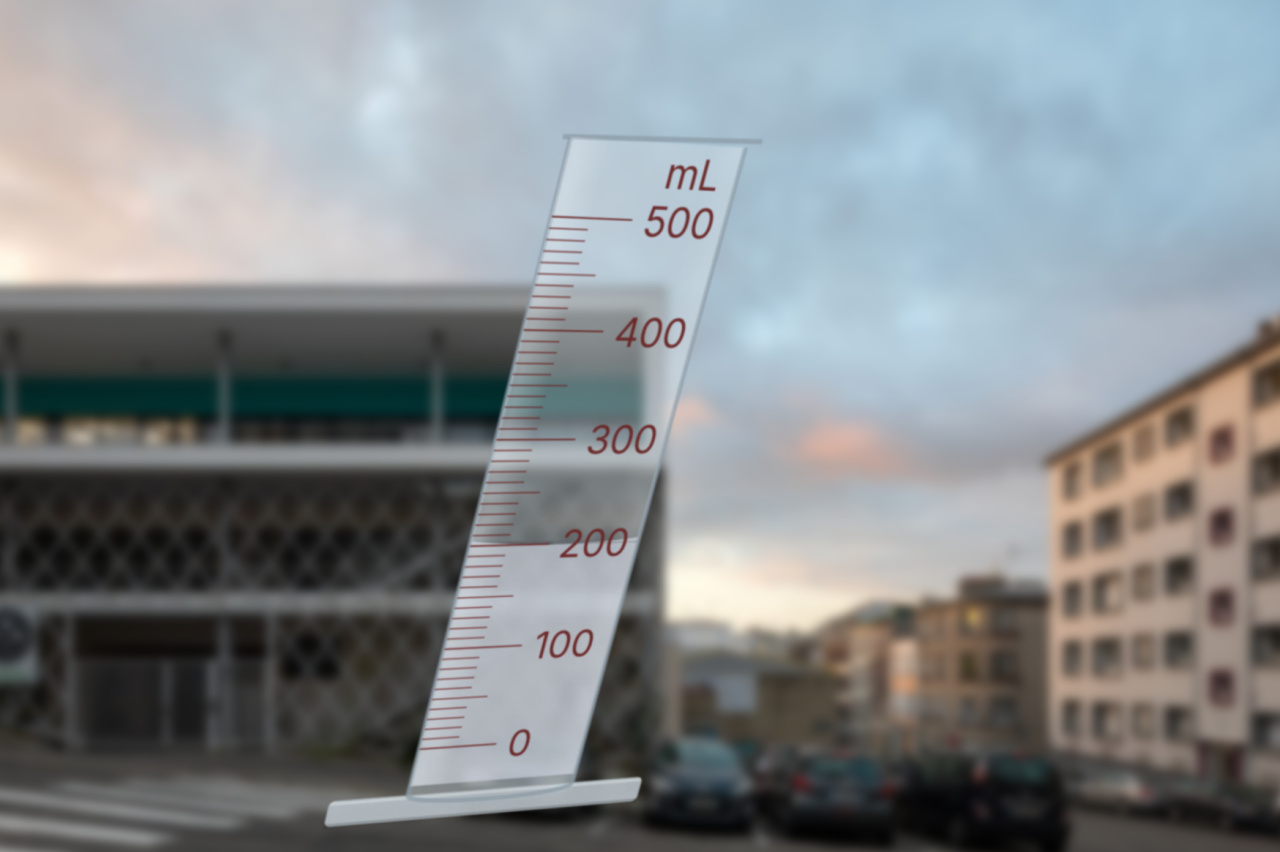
mL 200
